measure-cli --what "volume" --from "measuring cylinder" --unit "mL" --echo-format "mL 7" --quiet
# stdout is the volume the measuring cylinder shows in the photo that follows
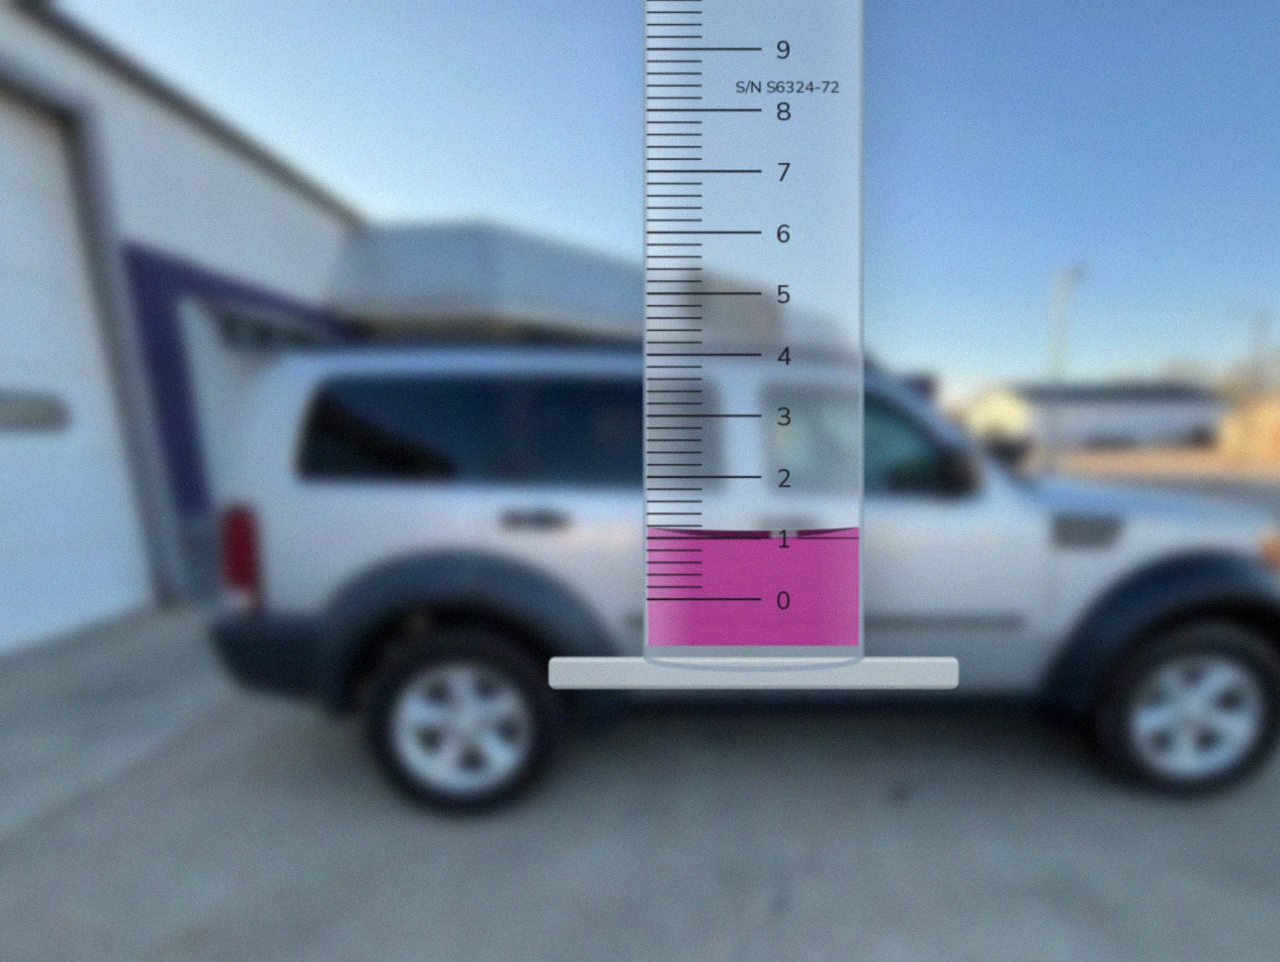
mL 1
